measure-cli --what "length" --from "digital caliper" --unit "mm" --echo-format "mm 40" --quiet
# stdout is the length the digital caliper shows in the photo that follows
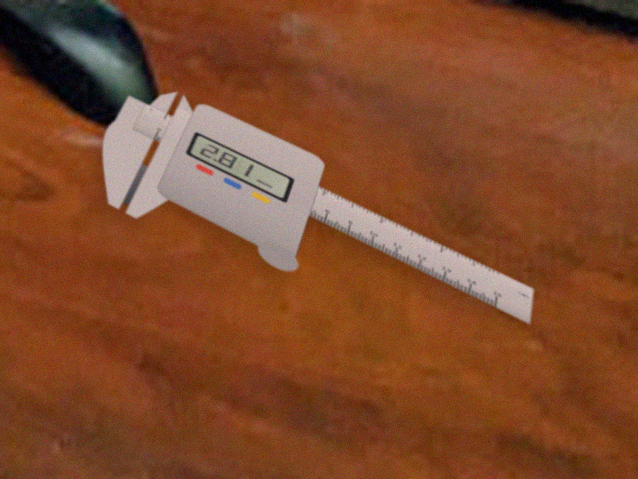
mm 2.81
